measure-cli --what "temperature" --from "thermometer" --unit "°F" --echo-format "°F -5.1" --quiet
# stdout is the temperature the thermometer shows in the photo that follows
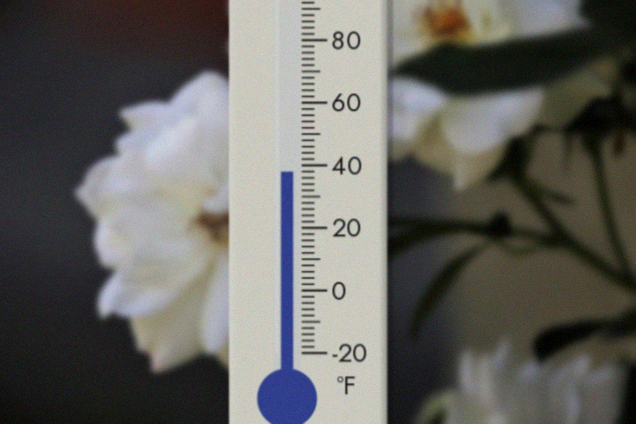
°F 38
